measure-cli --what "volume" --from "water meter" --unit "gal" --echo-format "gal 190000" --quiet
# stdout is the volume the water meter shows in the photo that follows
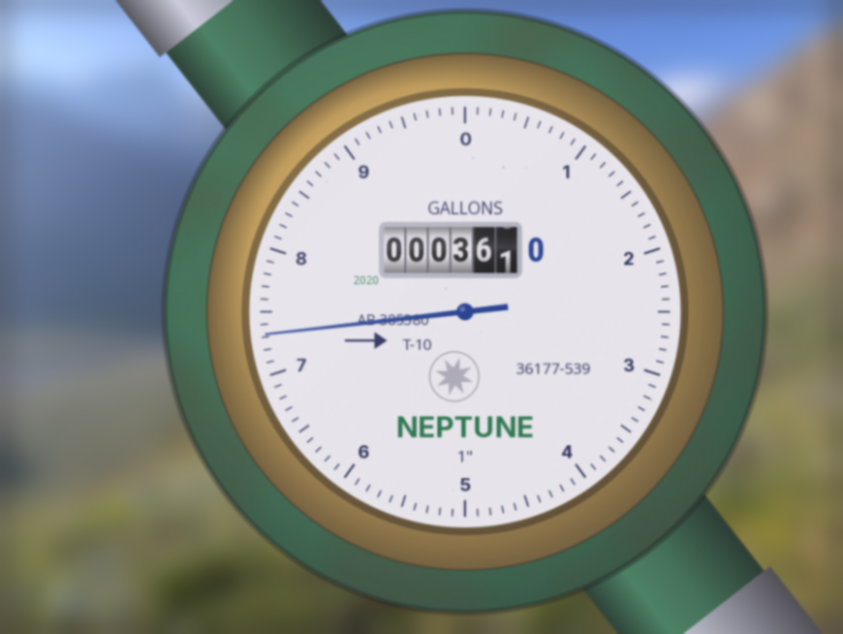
gal 3607.3
